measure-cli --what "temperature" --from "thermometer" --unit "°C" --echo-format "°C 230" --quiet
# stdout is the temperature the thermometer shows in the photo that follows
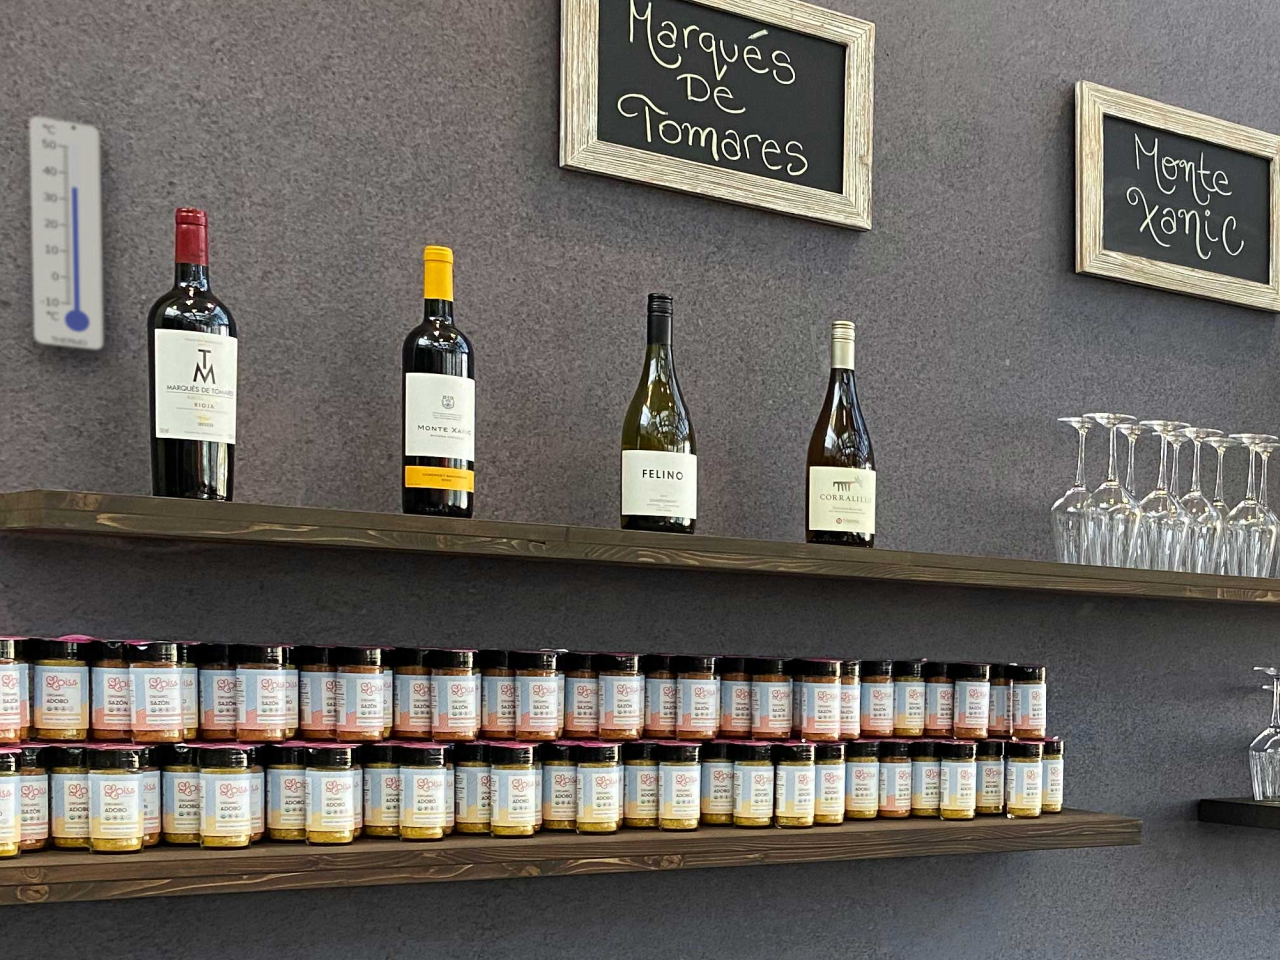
°C 35
